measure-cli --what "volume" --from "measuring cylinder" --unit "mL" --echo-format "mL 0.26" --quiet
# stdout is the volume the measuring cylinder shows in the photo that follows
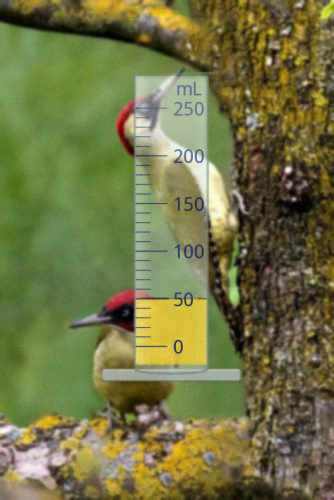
mL 50
